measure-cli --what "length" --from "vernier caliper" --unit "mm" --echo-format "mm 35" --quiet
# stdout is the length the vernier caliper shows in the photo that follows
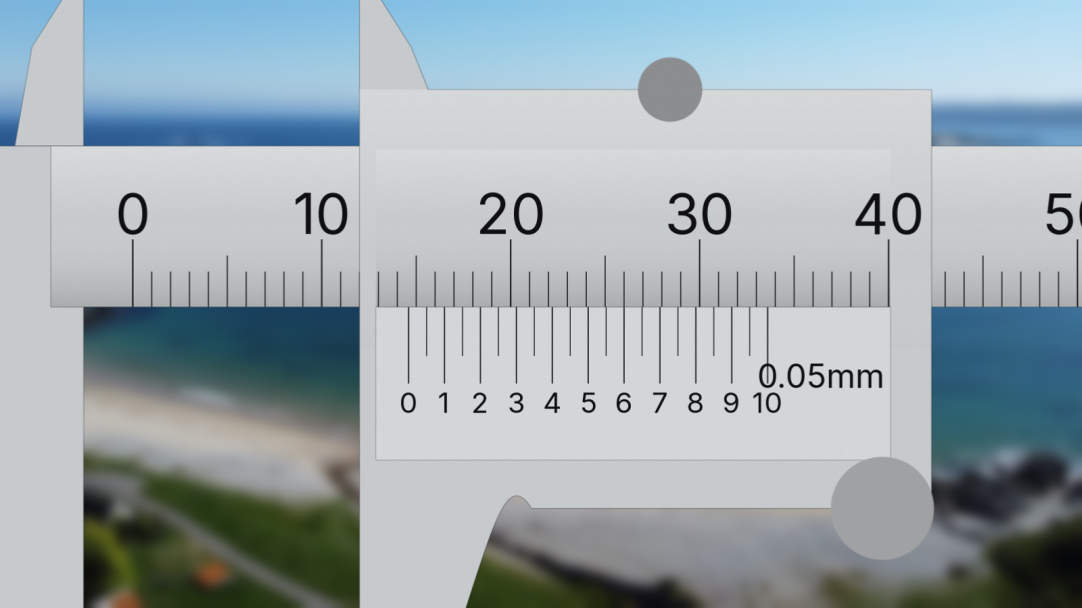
mm 14.6
